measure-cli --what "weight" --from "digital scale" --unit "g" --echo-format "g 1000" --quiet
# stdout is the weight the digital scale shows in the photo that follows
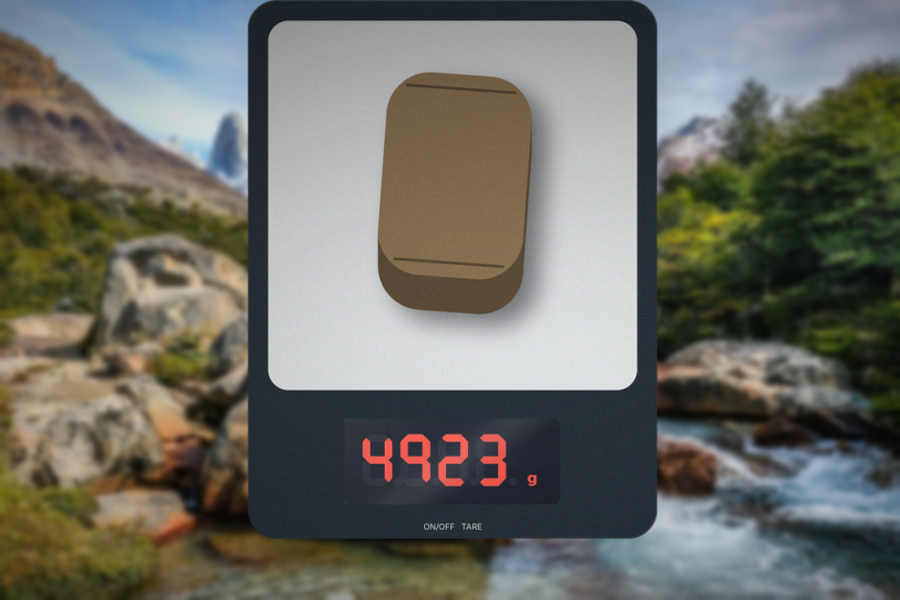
g 4923
